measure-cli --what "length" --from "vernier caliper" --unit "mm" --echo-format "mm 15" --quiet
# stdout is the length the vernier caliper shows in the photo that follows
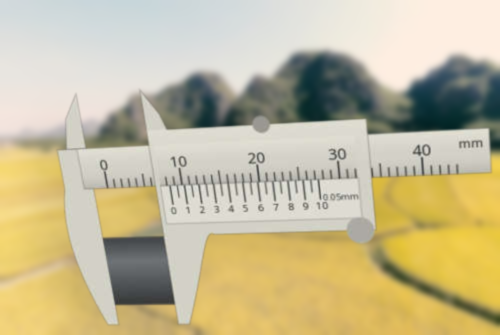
mm 8.4
